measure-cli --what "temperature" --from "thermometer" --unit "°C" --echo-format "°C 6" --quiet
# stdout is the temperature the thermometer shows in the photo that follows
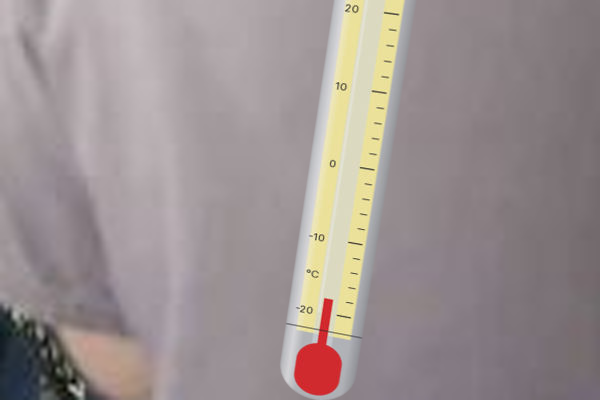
°C -18
